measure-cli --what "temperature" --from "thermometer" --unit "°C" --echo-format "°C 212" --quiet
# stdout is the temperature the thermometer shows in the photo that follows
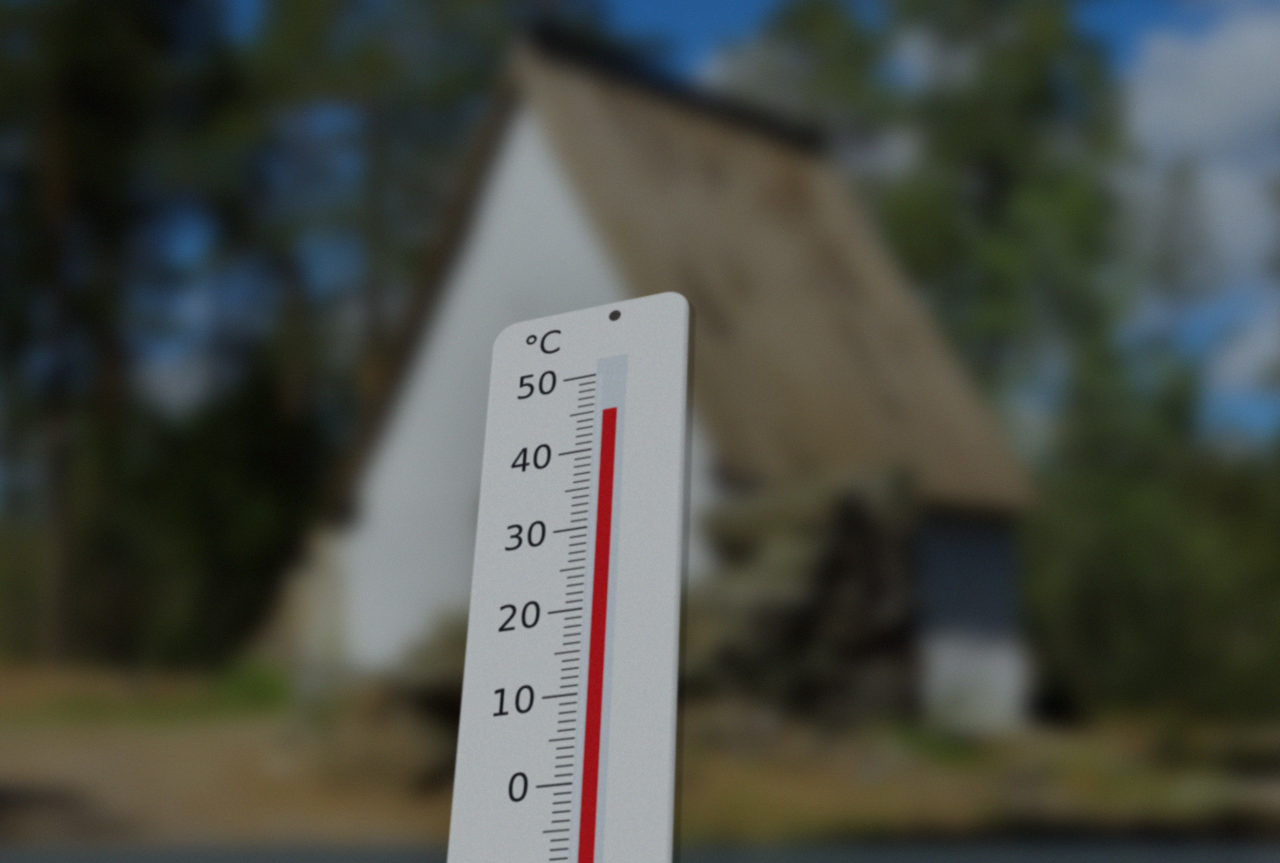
°C 45
